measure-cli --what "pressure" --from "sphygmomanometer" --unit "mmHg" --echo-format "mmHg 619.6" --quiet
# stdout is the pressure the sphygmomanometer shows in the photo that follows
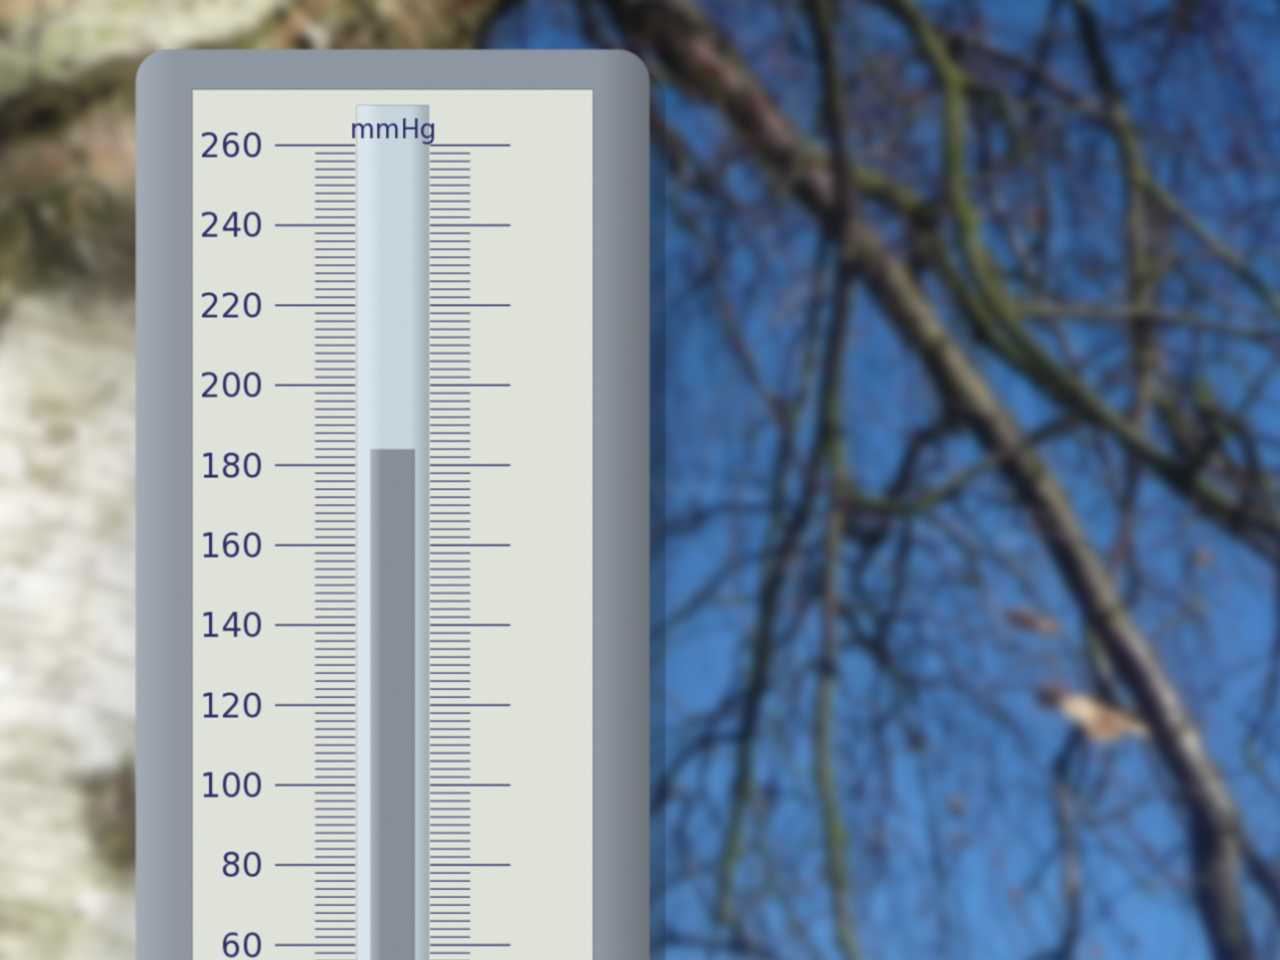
mmHg 184
